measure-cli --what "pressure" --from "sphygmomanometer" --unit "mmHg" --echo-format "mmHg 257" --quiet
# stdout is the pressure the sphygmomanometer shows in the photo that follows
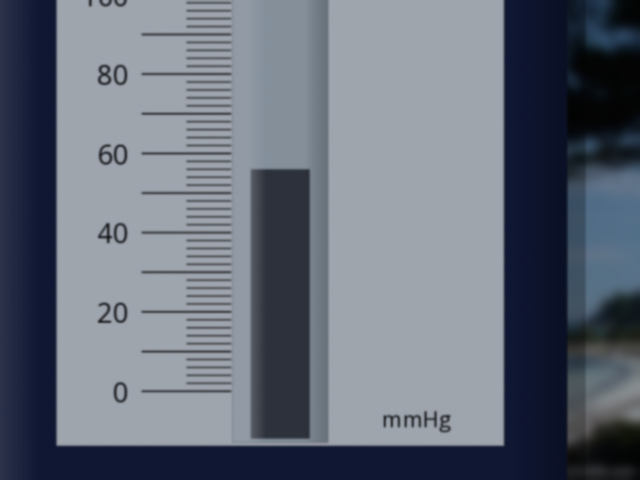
mmHg 56
